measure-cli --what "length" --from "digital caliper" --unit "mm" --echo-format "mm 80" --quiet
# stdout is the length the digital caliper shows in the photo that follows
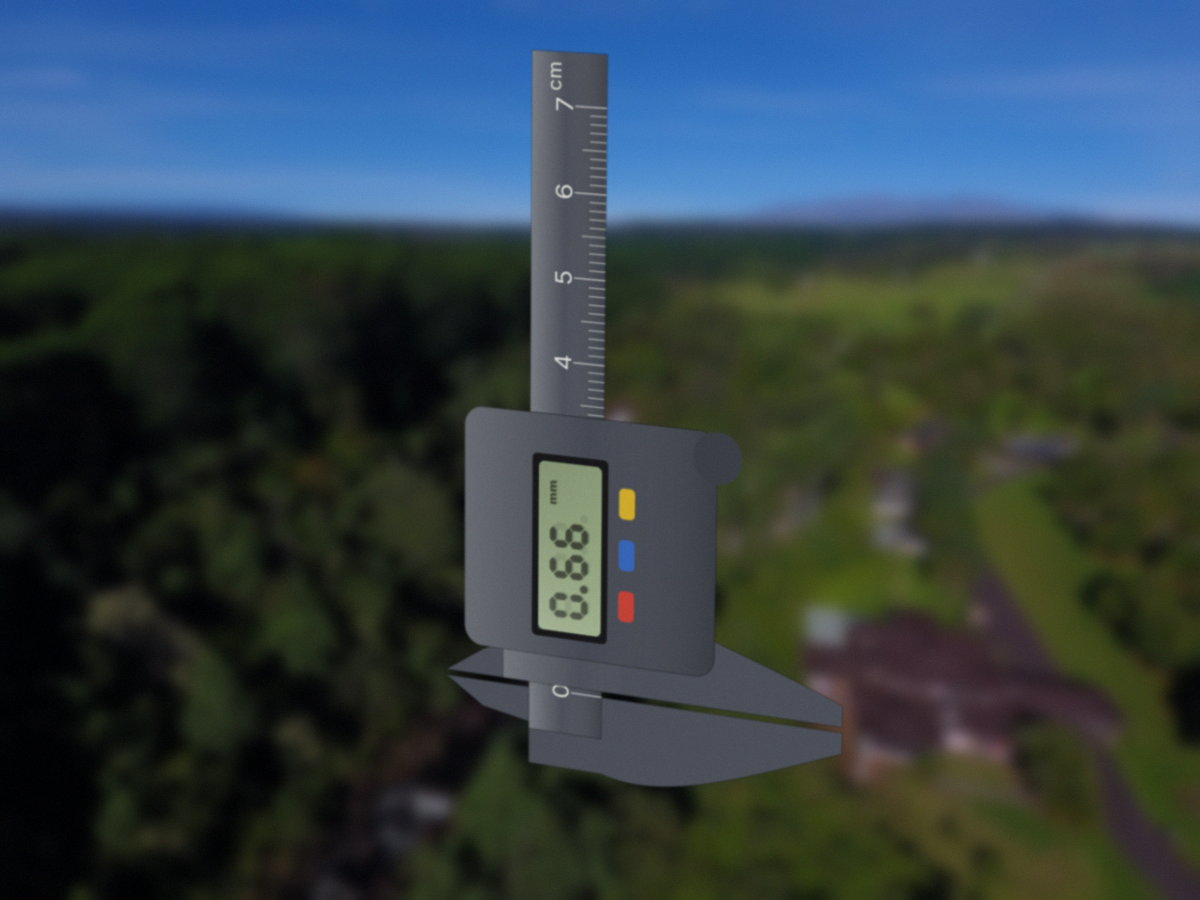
mm 0.66
